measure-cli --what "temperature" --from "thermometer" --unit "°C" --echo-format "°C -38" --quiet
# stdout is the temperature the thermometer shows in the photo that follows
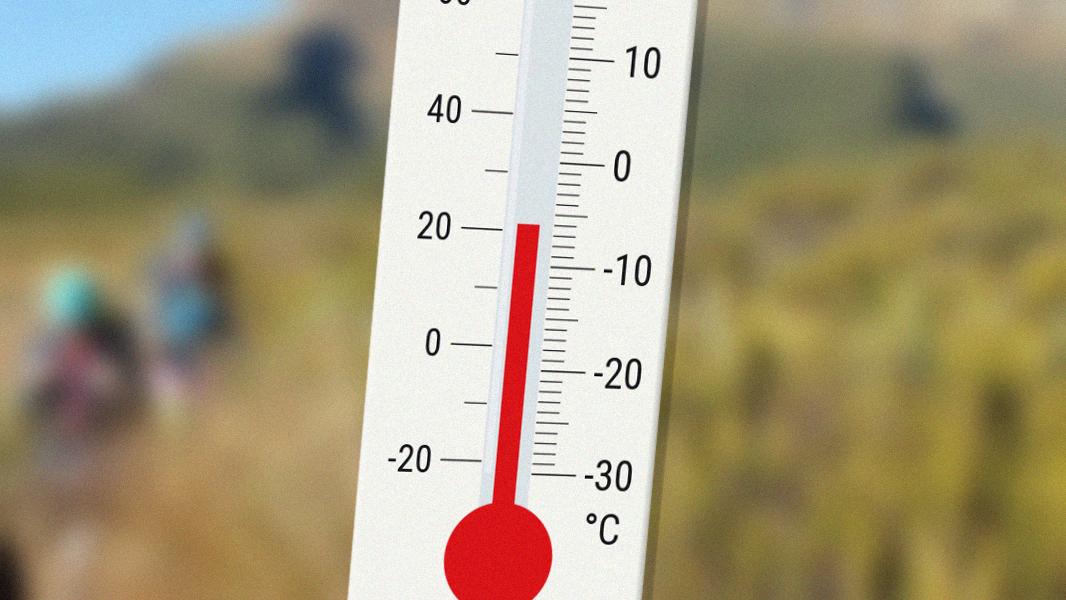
°C -6
